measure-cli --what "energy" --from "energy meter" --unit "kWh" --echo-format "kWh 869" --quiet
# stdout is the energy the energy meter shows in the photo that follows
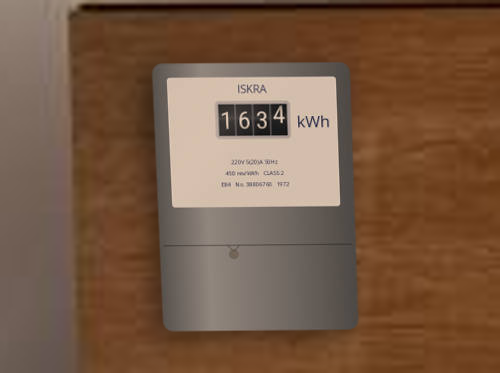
kWh 1634
